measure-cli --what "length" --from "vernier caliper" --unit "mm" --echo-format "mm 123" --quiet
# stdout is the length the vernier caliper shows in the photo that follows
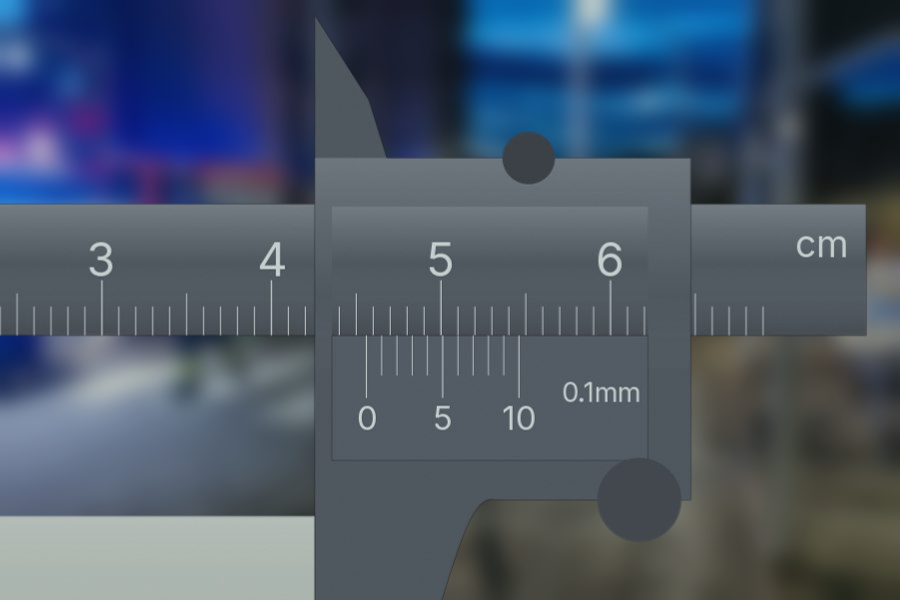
mm 45.6
